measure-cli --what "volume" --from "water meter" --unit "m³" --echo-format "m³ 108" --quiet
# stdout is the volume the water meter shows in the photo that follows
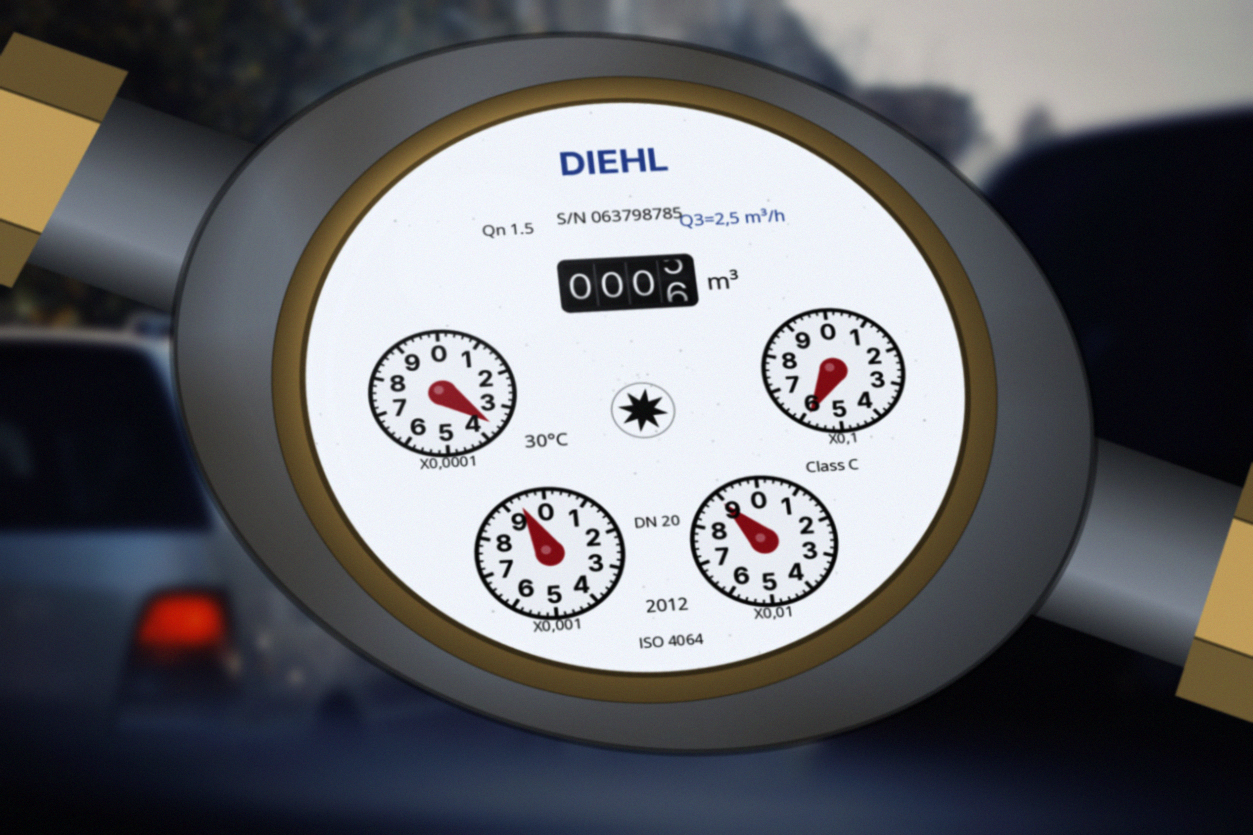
m³ 5.5893
